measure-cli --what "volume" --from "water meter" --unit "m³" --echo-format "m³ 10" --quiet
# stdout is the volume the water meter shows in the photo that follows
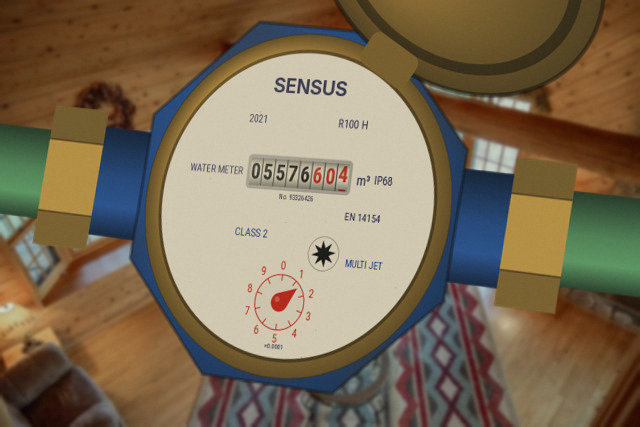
m³ 5576.6041
